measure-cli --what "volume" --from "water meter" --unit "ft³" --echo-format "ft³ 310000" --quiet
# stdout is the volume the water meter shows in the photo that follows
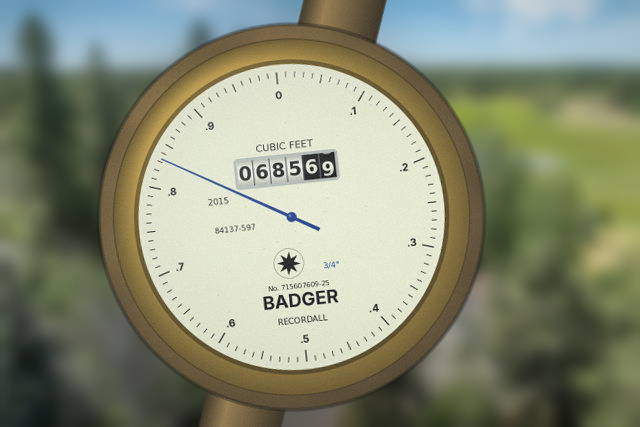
ft³ 68568.83
